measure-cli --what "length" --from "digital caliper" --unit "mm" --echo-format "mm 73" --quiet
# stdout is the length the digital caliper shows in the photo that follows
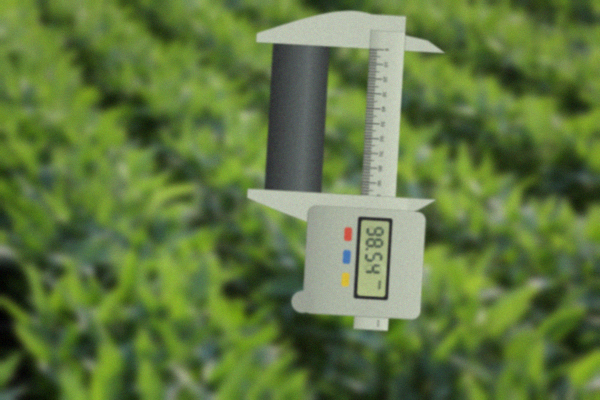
mm 98.54
